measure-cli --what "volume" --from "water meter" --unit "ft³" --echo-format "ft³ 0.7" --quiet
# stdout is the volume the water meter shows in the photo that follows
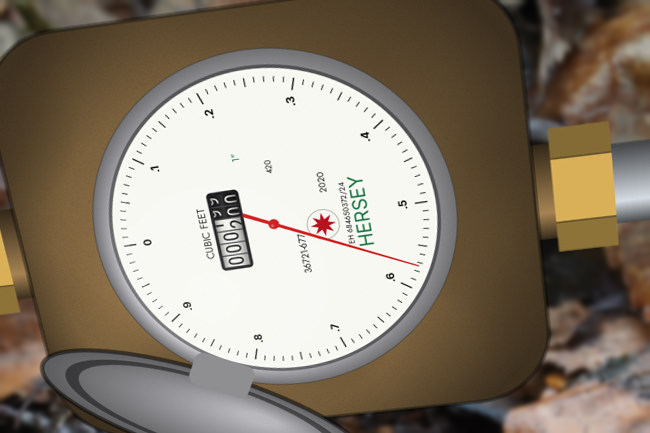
ft³ 199.57
